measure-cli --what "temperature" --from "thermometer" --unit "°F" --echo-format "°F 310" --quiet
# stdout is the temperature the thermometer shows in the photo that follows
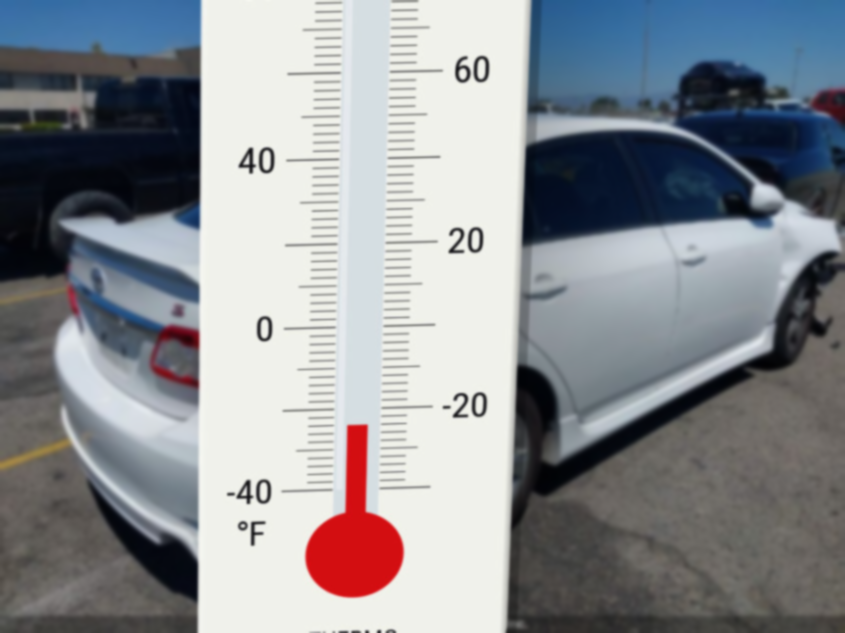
°F -24
